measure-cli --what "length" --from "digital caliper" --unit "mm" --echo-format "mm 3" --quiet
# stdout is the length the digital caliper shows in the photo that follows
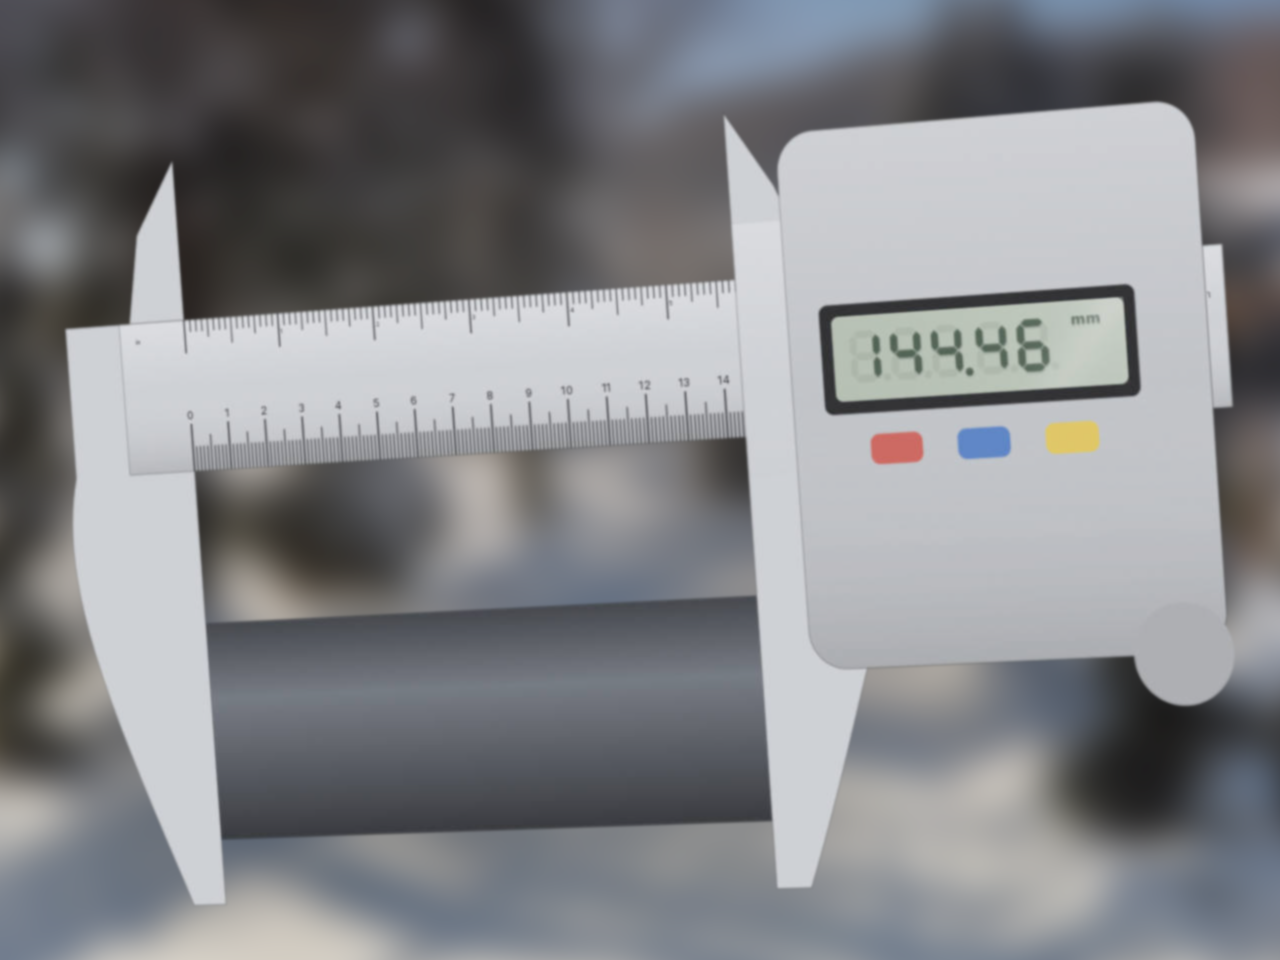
mm 144.46
